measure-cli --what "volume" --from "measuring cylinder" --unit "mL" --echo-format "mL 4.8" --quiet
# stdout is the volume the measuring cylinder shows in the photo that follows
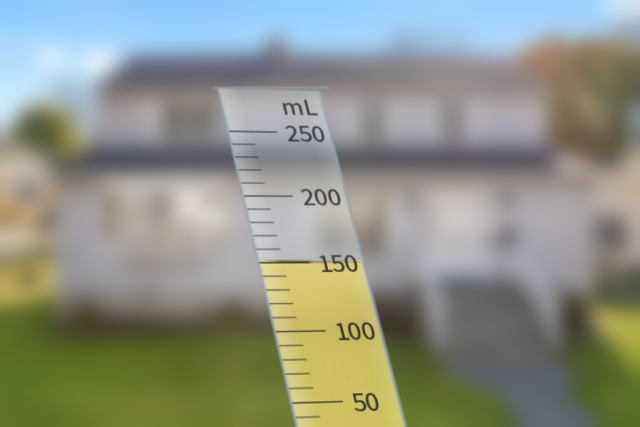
mL 150
